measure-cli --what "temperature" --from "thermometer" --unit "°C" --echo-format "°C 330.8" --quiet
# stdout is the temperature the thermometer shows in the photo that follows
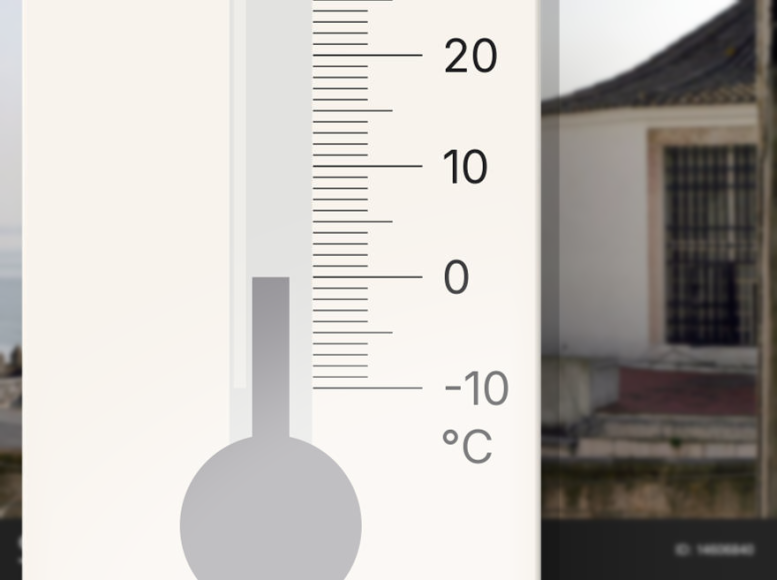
°C 0
